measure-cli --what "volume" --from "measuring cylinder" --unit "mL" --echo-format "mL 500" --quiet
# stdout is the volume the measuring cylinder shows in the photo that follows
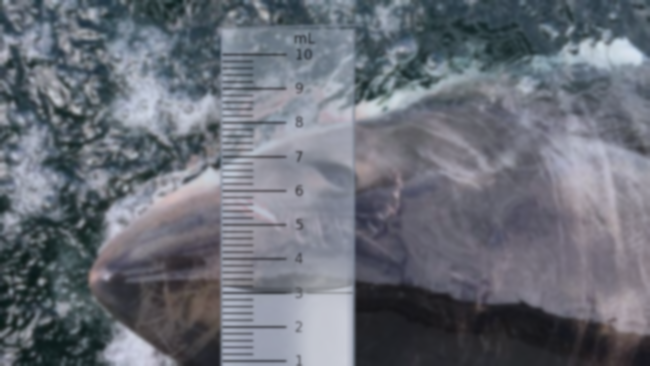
mL 3
